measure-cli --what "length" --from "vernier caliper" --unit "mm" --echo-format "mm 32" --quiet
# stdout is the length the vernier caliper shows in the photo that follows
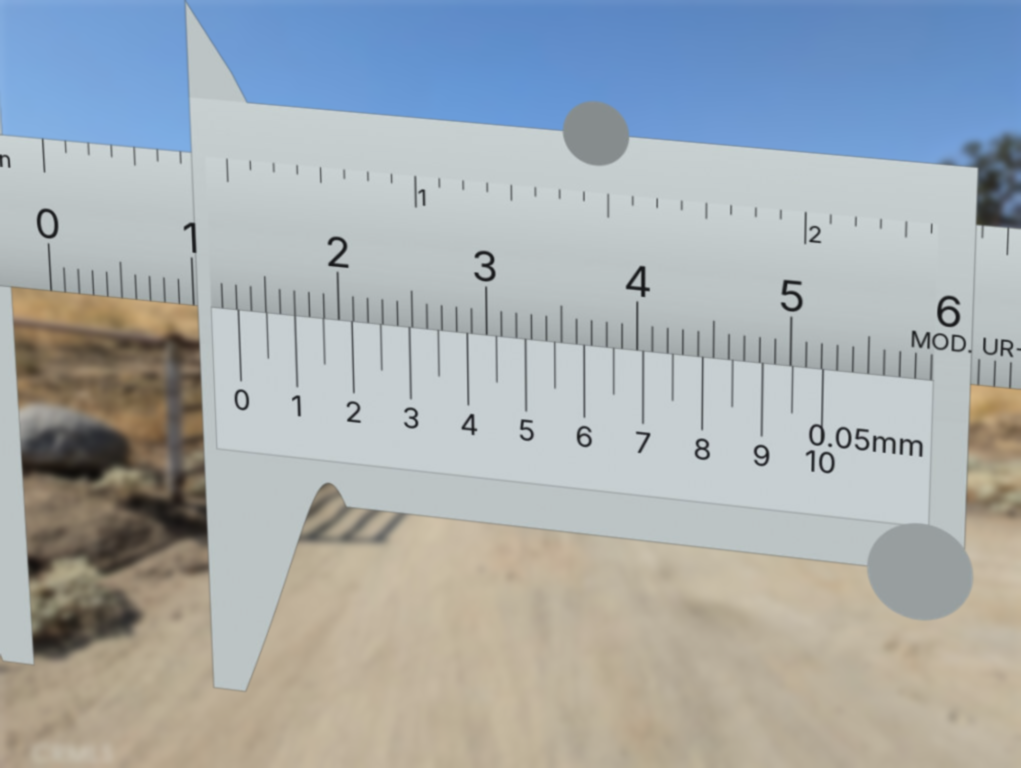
mm 13.1
